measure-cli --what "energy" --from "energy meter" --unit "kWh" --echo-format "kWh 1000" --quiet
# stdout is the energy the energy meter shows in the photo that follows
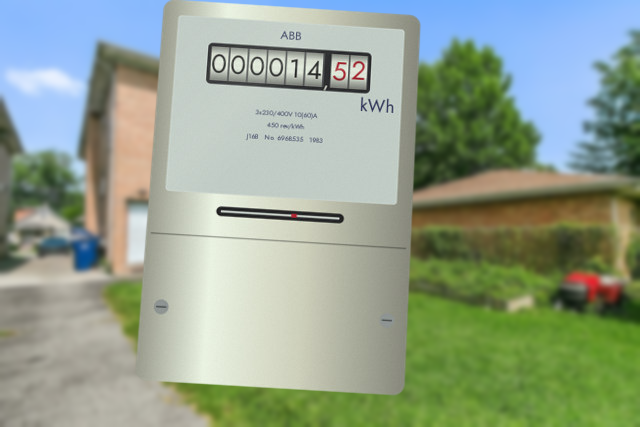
kWh 14.52
